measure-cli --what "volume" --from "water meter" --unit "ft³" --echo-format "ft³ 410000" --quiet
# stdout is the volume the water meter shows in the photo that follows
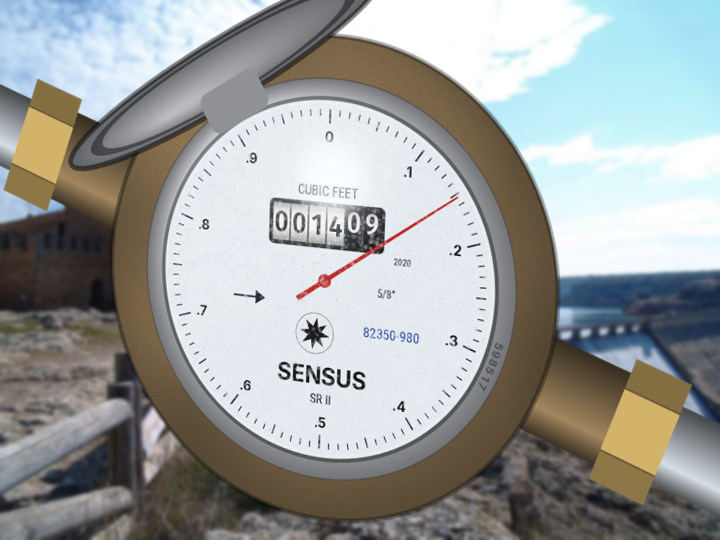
ft³ 1409.15
